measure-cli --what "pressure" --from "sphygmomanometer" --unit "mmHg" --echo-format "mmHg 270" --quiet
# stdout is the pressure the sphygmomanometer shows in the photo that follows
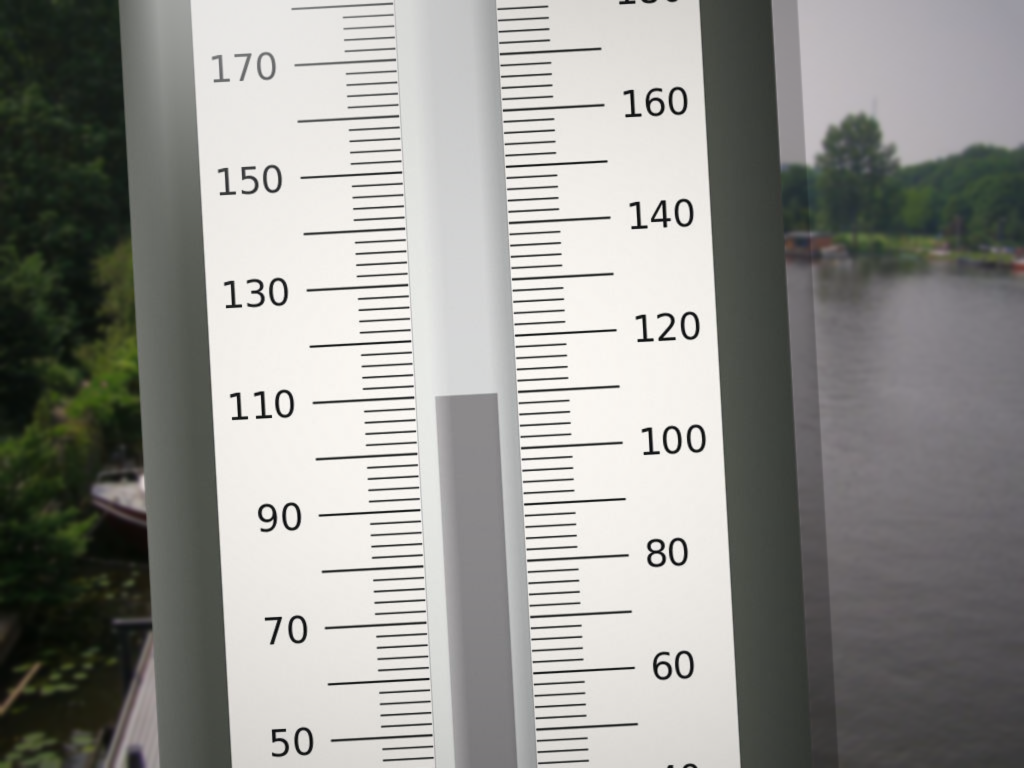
mmHg 110
